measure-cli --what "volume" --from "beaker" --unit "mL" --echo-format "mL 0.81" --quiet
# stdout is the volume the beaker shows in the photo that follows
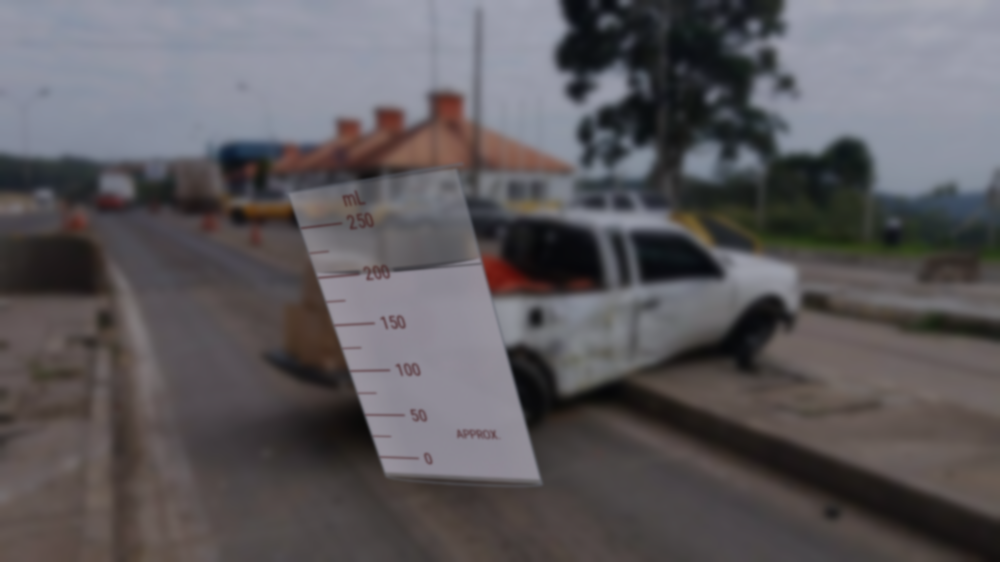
mL 200
